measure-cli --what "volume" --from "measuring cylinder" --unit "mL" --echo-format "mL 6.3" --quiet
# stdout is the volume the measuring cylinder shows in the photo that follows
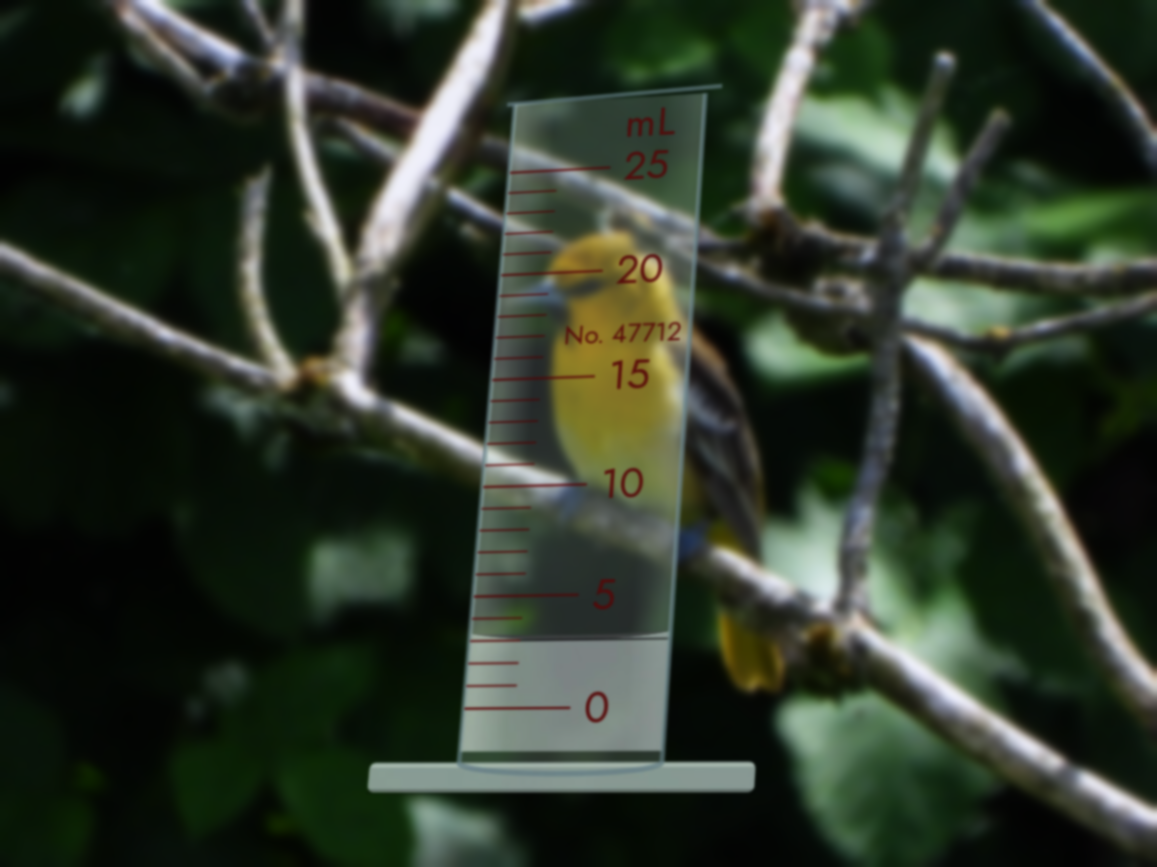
mL 3
